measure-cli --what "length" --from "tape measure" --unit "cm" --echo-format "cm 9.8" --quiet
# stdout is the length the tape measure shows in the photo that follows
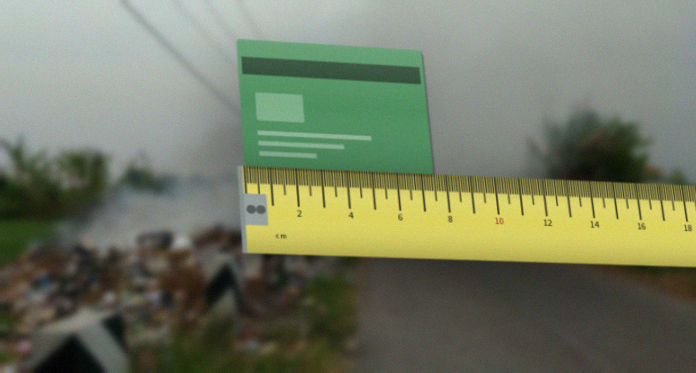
cm 7.5
